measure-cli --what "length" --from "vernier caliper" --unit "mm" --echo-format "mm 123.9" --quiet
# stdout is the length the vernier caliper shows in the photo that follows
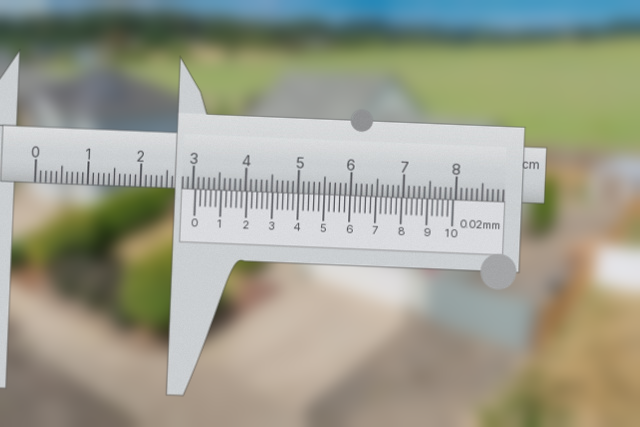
mm 30.5
